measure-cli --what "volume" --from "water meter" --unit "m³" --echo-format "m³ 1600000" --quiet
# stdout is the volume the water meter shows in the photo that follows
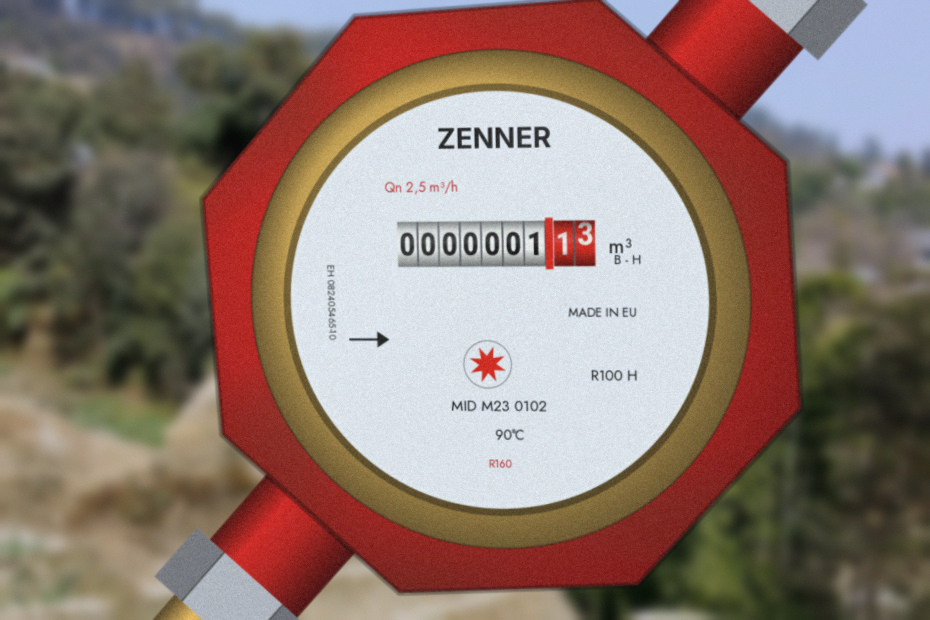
m³ 1.13
